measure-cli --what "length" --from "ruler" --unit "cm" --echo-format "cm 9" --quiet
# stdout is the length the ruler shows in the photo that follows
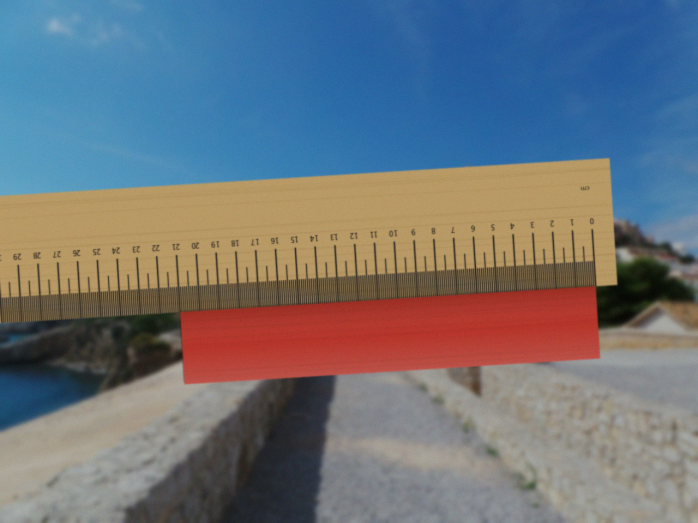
cm 21
